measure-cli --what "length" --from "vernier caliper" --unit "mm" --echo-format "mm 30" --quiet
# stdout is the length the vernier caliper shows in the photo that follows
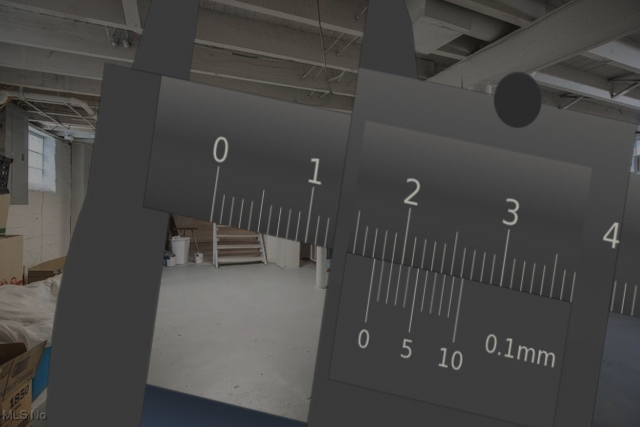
mm 17.2
